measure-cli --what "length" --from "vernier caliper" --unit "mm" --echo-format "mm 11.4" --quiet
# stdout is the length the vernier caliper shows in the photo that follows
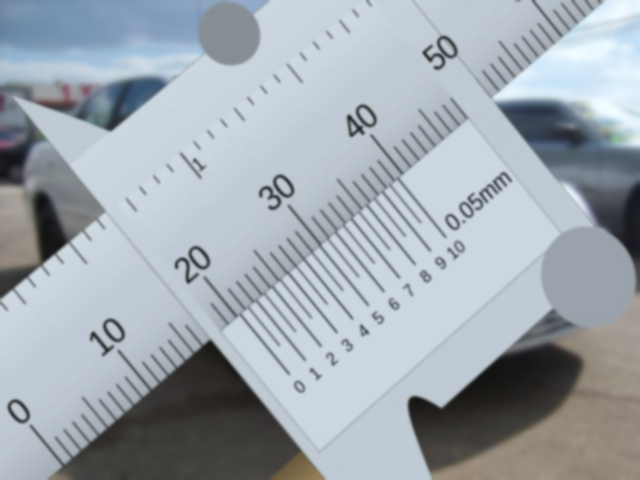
mm 20.4
